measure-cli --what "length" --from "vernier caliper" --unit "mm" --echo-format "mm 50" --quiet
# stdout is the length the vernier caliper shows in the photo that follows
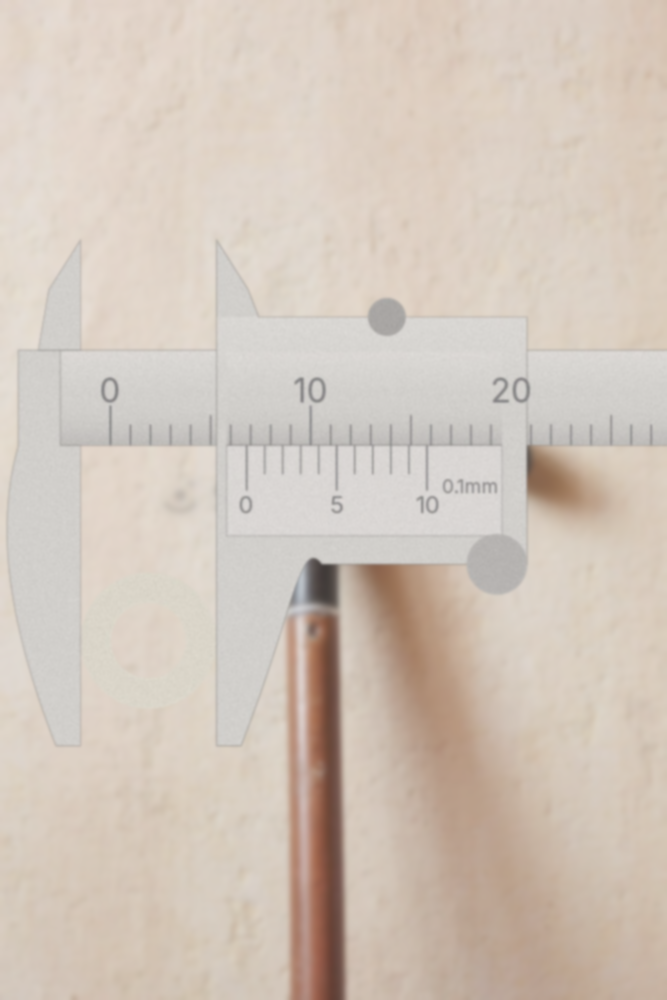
mm 6.8
